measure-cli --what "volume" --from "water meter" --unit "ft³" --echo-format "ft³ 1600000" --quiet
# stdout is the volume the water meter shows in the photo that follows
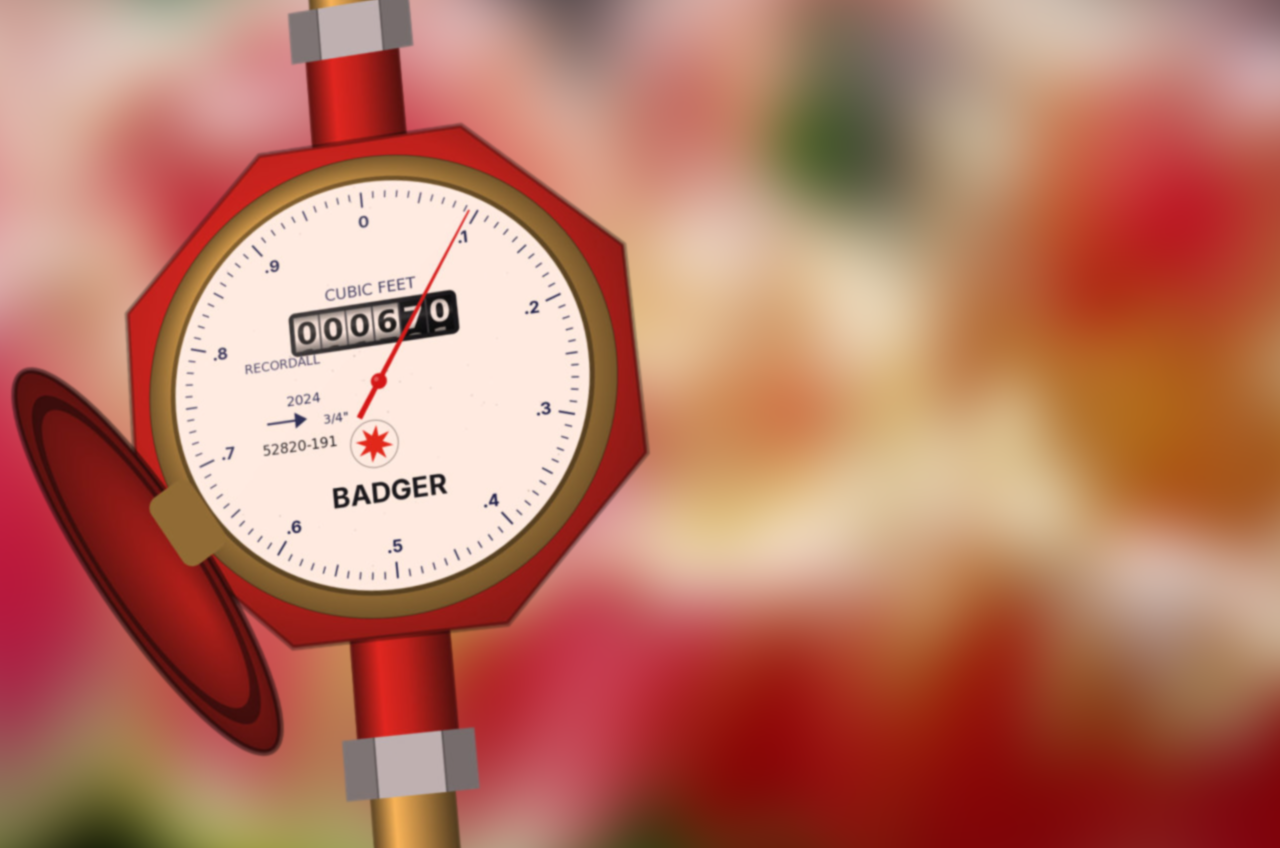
ft³ 670.09
